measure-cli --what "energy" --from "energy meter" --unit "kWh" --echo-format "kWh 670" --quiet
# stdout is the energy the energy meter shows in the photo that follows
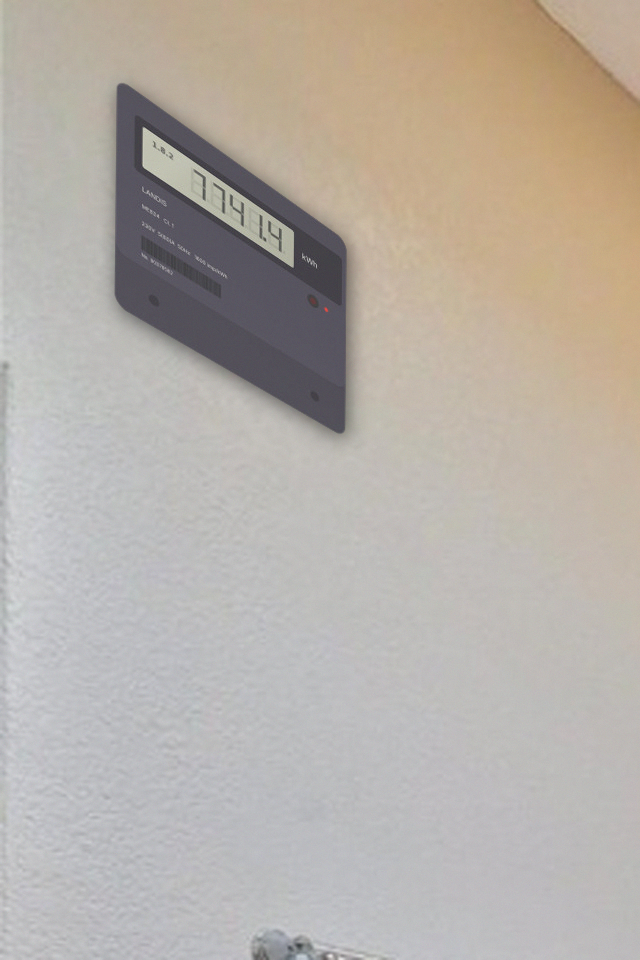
kWh 7741.4
